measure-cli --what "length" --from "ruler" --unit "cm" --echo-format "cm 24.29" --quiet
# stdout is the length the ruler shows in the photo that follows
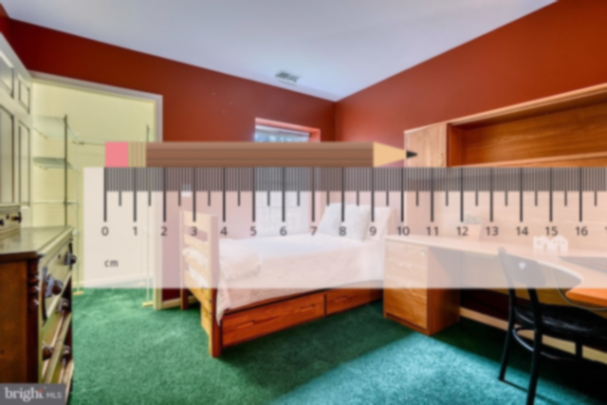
cm 10.5
